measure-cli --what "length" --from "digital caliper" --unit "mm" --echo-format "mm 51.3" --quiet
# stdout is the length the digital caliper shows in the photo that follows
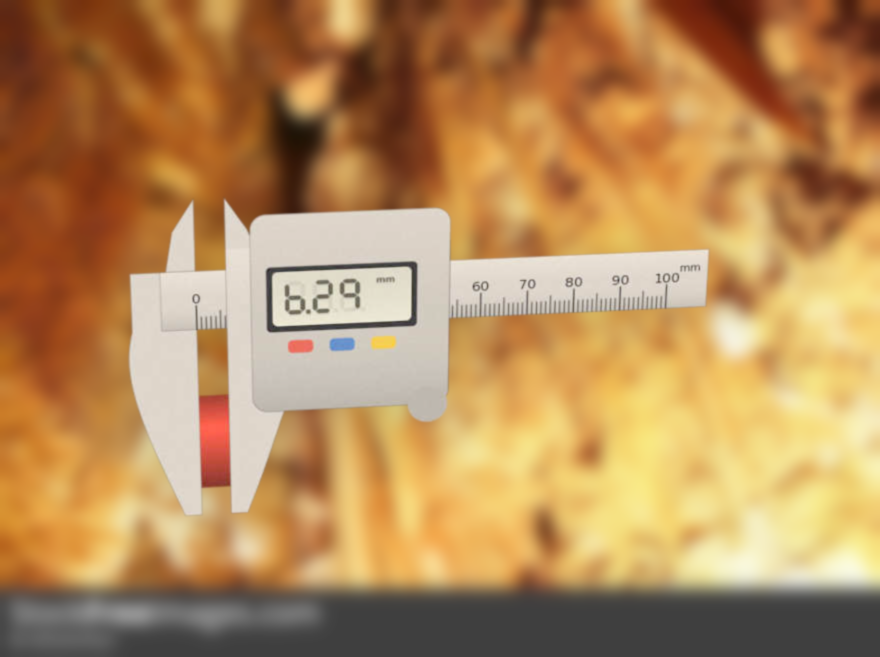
mm 6.29
